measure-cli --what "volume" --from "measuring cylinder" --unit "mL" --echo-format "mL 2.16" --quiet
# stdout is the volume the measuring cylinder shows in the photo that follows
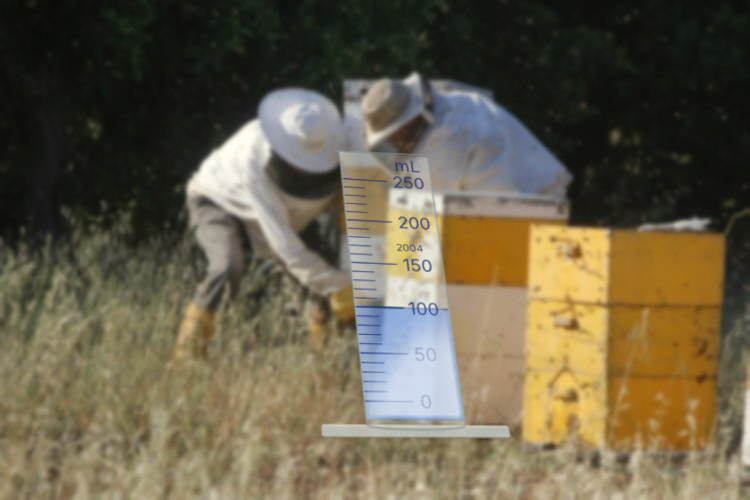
mL 100
